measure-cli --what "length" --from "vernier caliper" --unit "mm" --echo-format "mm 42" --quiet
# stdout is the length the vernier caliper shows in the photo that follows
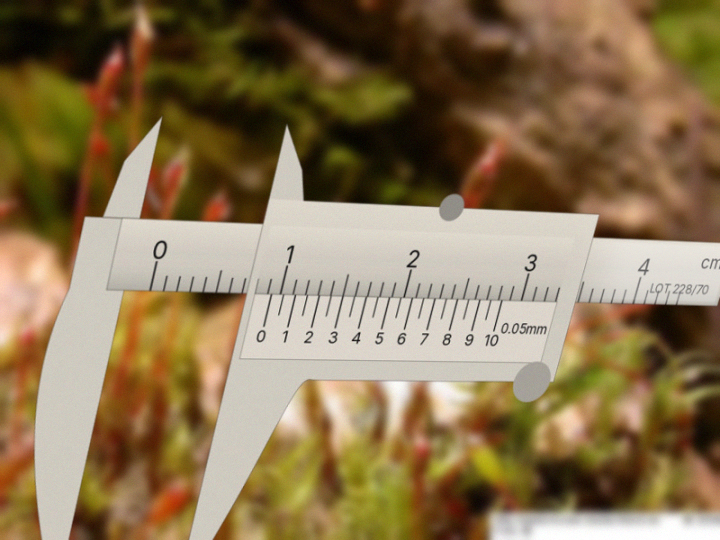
mm 9.3
